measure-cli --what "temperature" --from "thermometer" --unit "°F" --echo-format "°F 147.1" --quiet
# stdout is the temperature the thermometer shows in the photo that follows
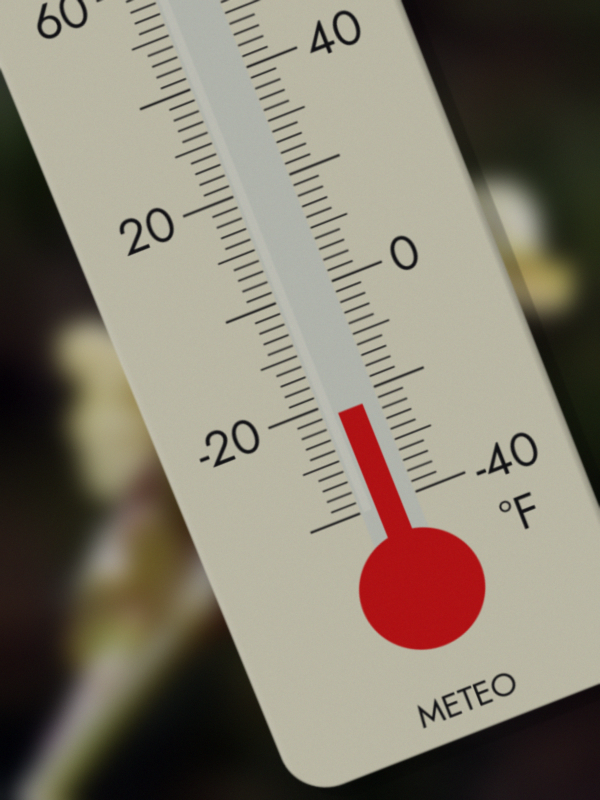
°F -22
